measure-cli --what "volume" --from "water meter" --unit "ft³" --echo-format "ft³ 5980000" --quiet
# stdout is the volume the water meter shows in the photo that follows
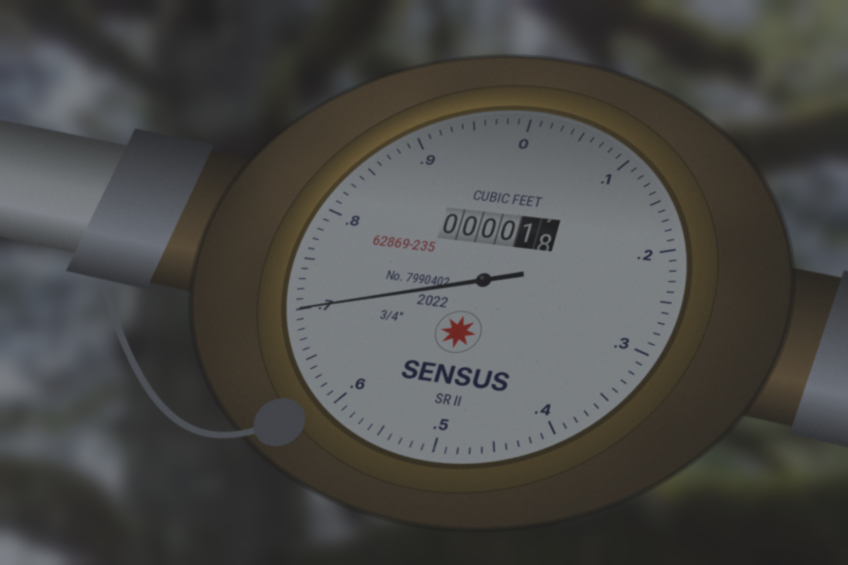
ft³ 17.70
